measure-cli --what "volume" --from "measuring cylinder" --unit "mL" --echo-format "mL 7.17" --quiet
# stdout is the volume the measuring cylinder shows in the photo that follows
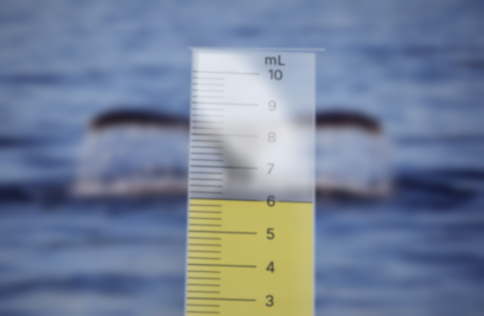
mL 6
